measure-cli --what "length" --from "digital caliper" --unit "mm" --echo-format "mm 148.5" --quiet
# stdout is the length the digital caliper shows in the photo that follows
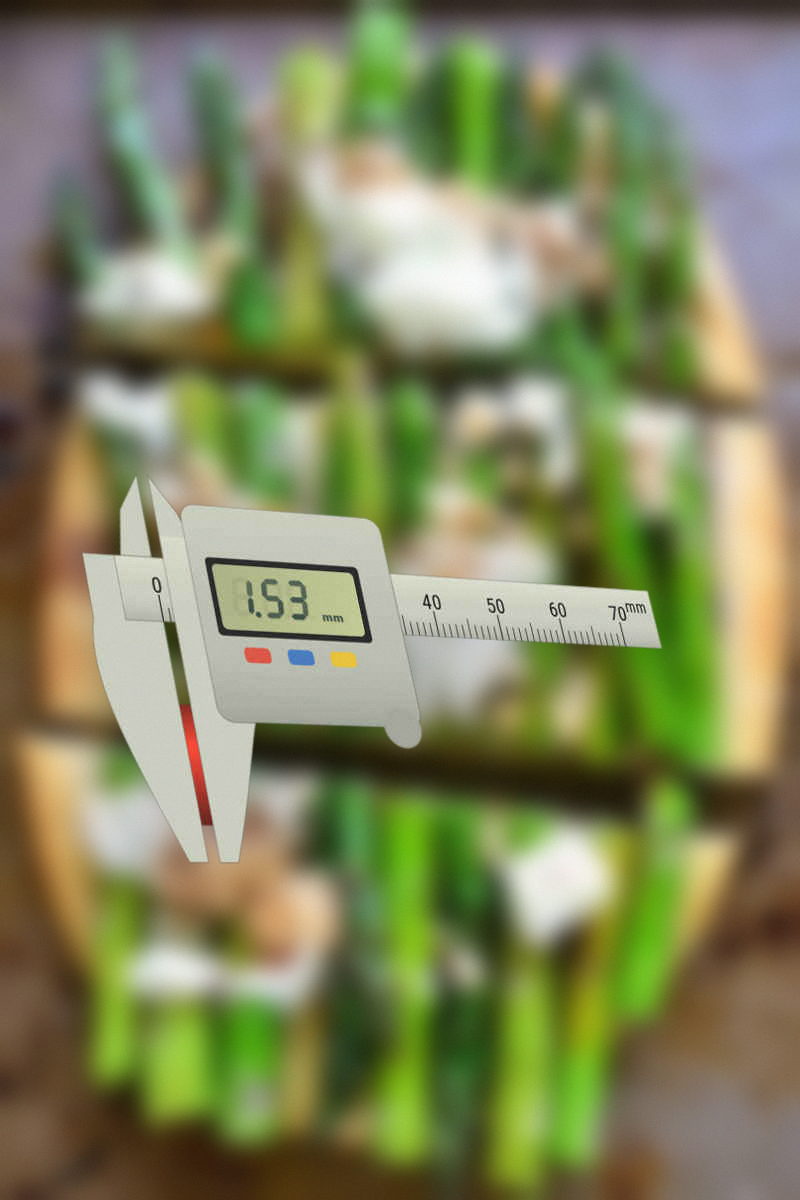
mm 1.53
